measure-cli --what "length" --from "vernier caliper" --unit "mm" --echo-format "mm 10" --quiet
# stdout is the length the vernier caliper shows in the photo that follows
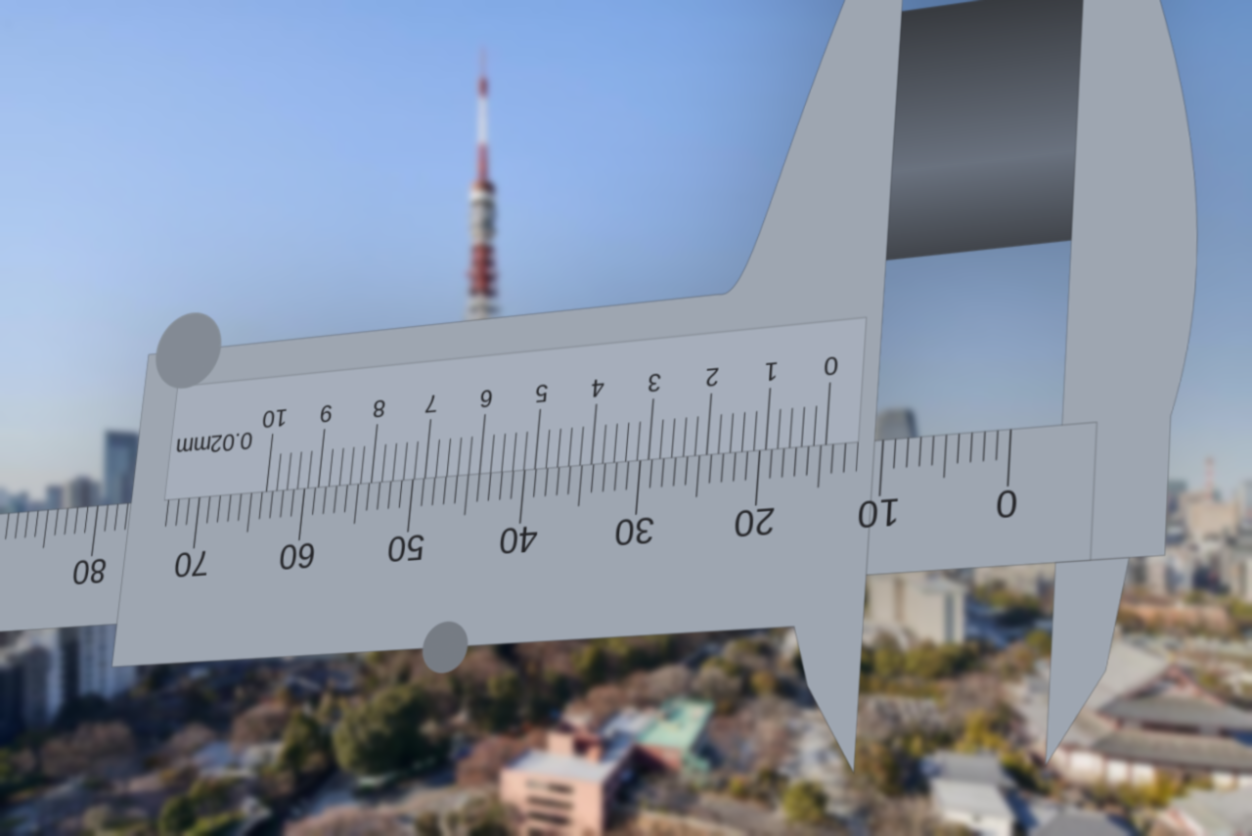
mm 14.6
